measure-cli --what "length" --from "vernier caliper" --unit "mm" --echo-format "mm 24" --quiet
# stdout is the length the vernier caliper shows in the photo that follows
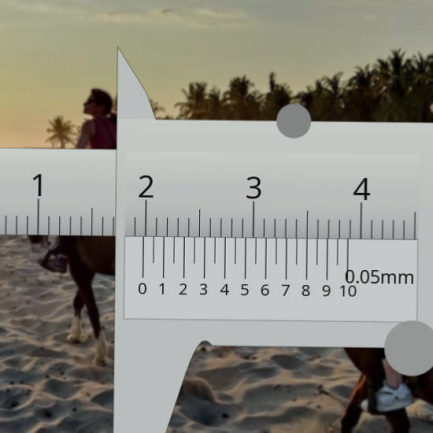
mm 19.8
